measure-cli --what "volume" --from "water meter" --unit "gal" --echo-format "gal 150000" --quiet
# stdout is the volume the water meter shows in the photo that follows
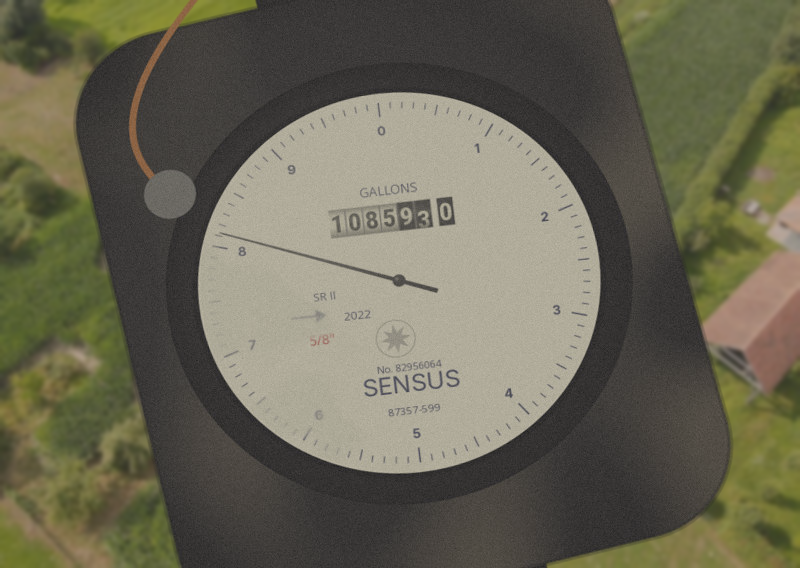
gal 1085928.1
